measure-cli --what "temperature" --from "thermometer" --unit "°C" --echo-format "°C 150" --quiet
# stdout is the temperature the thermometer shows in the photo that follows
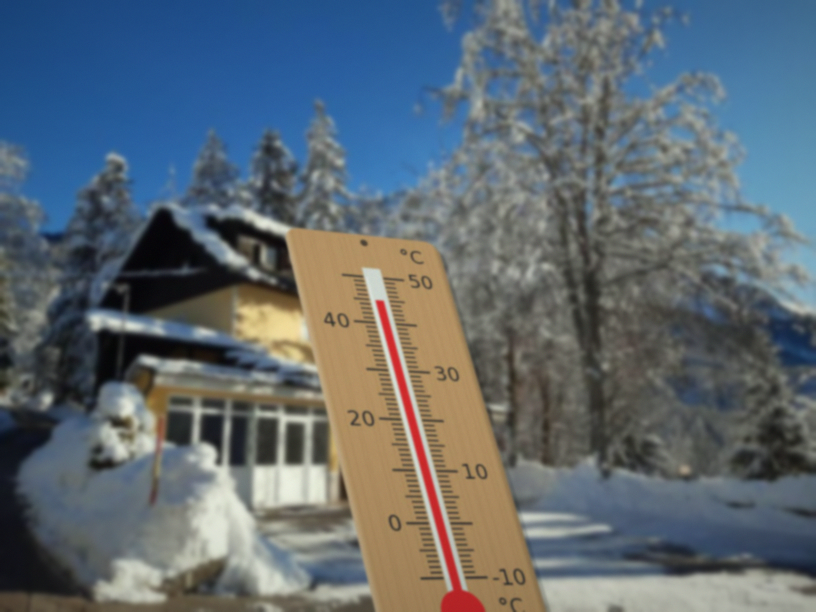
°C 45
